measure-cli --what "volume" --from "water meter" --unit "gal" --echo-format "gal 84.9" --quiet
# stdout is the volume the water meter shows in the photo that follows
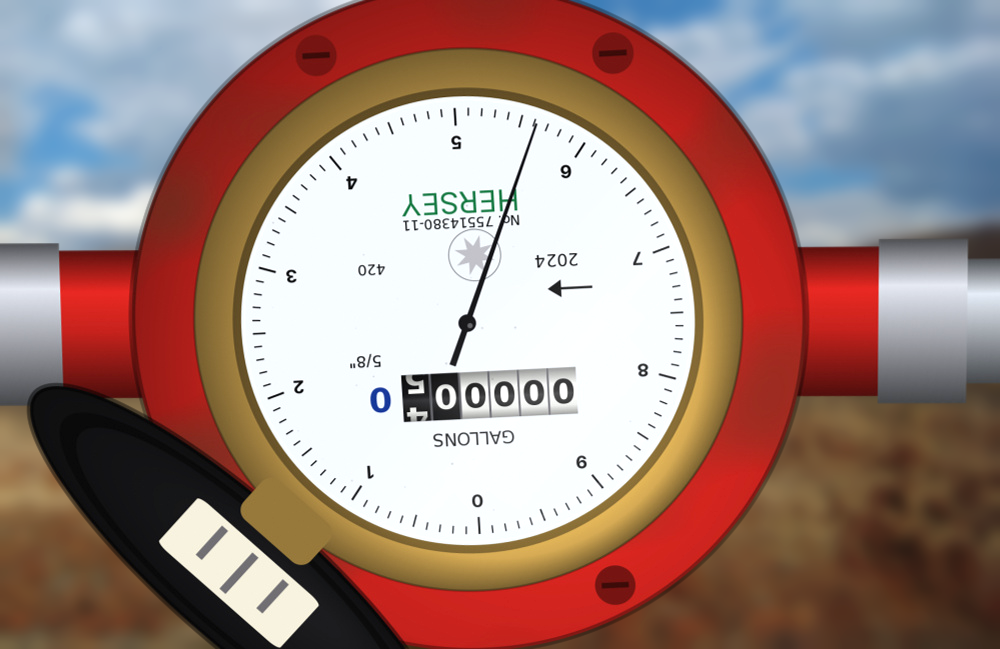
gal 45.6
